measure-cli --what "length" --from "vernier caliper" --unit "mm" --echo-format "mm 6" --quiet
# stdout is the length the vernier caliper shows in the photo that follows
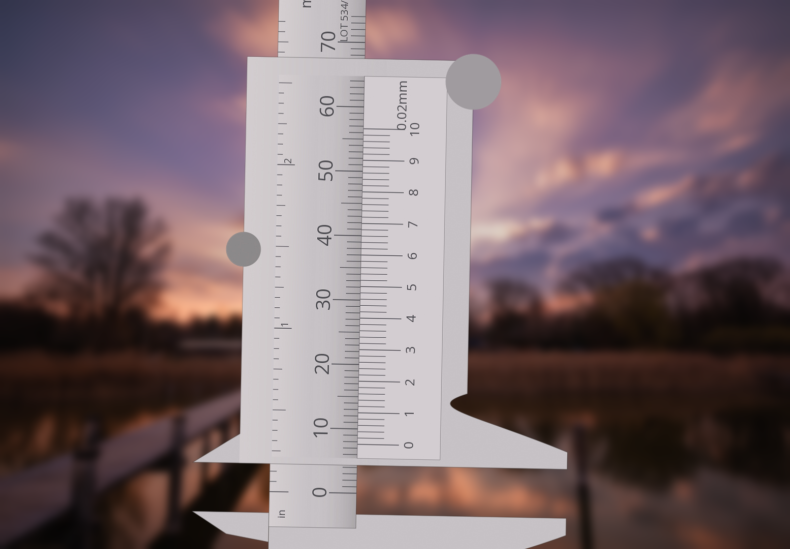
mm 7.6
